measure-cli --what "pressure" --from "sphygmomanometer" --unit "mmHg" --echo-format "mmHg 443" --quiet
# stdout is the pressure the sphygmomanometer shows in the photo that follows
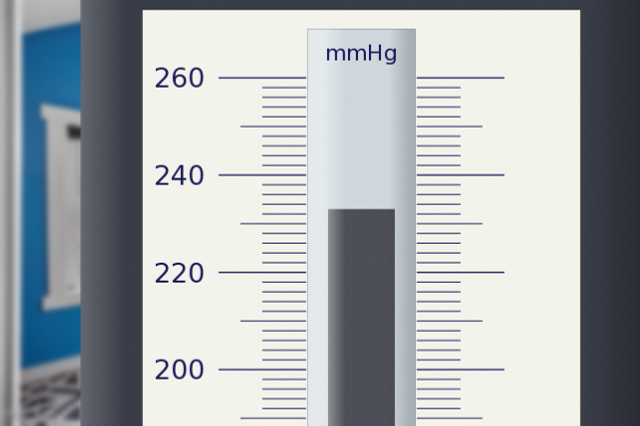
mmHg 233
